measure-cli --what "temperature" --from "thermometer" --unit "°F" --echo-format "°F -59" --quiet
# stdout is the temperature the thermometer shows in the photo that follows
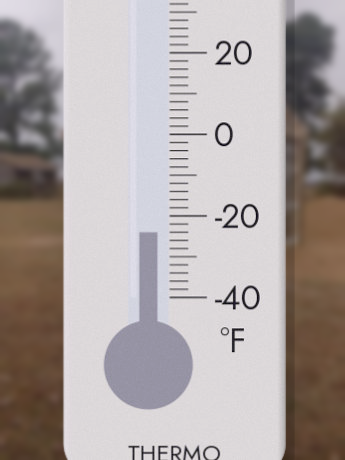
°F -24
